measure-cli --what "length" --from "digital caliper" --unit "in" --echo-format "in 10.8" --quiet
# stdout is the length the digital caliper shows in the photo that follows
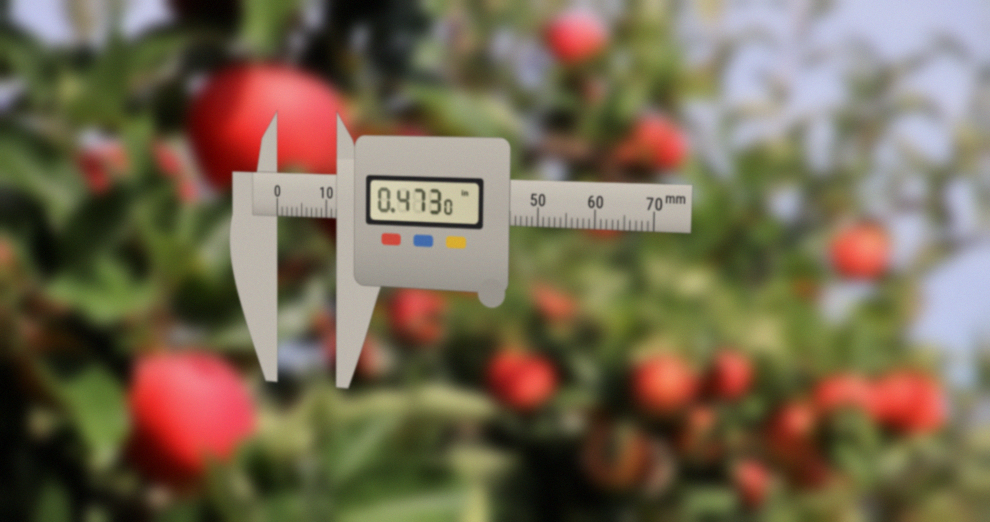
in 0.4730
